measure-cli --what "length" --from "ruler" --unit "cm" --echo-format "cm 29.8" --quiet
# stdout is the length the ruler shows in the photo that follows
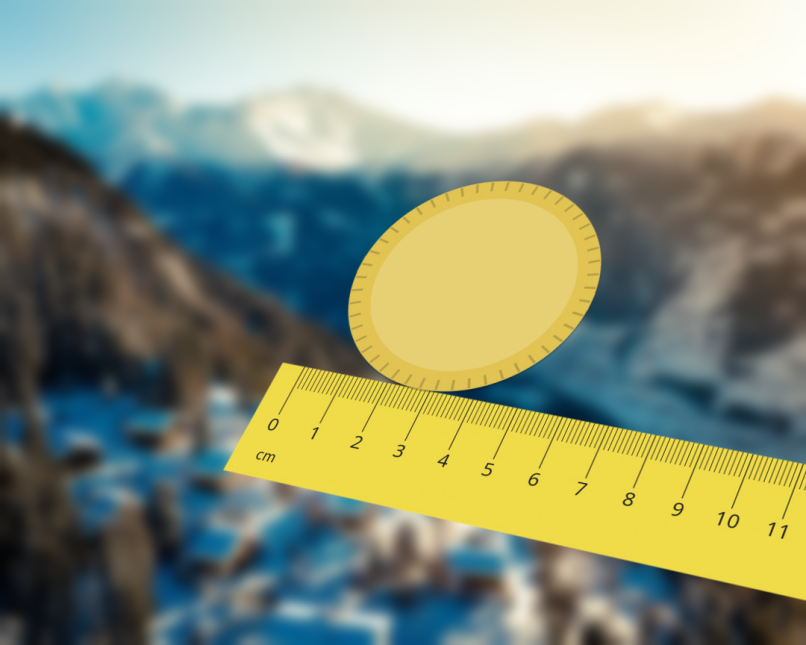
cm 5.5
